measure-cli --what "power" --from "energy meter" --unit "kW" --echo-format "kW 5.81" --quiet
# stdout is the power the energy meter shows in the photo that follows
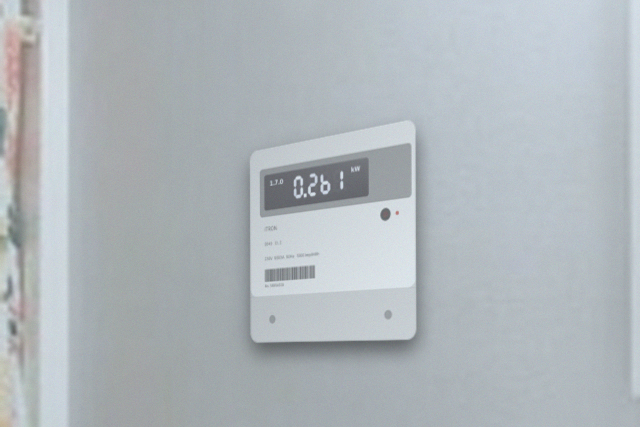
kW 0.261
